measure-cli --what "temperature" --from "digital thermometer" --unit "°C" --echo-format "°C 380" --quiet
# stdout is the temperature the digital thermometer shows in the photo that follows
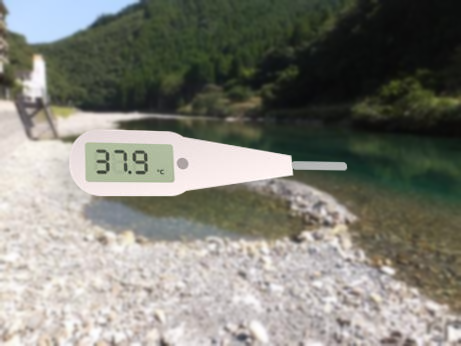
°C 37.9
